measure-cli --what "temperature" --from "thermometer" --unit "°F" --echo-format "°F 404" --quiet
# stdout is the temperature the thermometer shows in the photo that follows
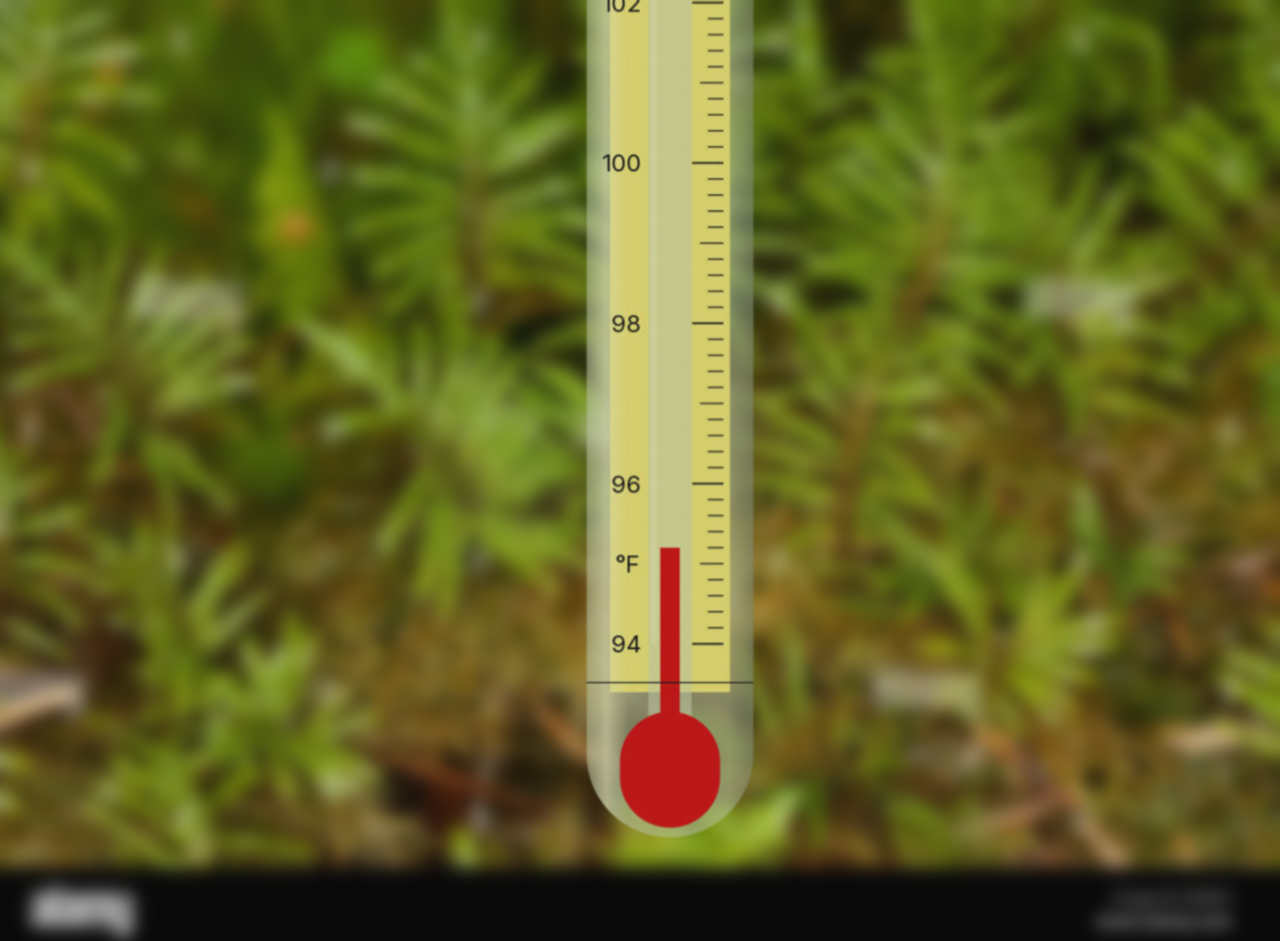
°F 95.2
